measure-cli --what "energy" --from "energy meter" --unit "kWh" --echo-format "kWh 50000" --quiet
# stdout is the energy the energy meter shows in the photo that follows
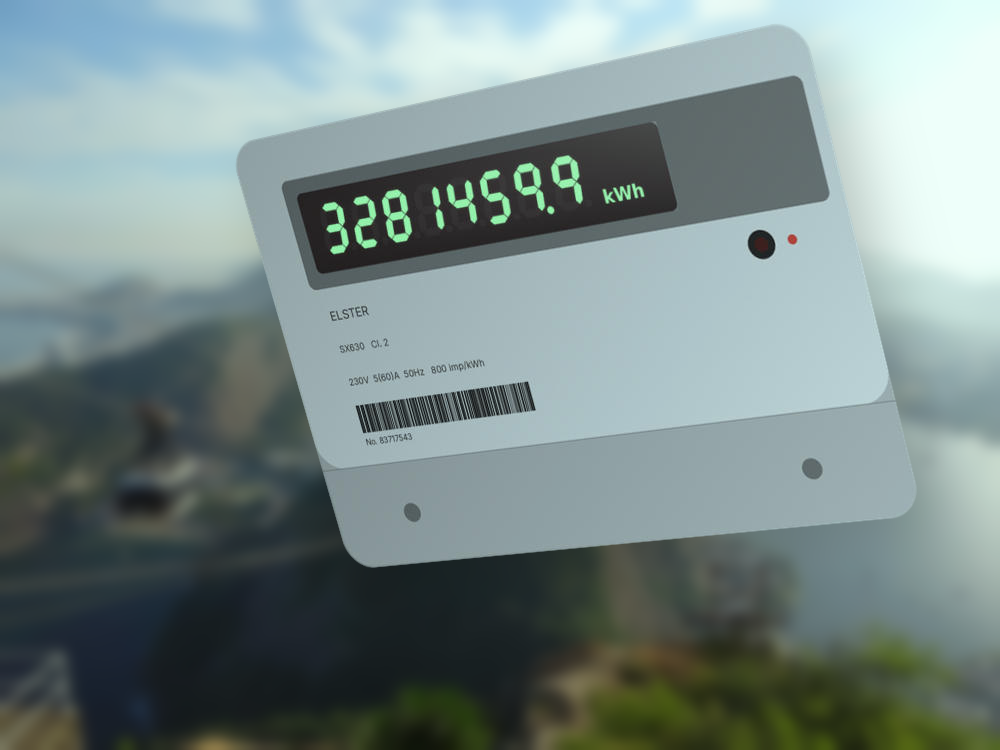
kWh 3281459.9
